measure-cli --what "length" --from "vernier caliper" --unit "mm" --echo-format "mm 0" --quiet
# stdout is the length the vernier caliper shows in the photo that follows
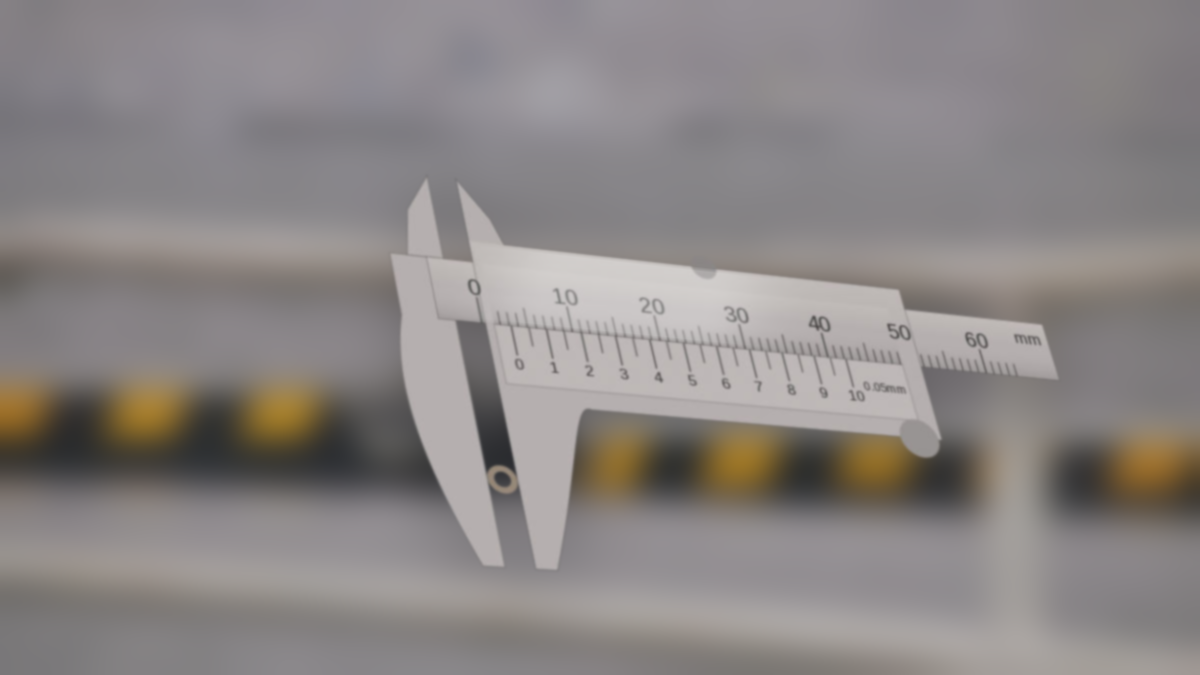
mm 3.2
